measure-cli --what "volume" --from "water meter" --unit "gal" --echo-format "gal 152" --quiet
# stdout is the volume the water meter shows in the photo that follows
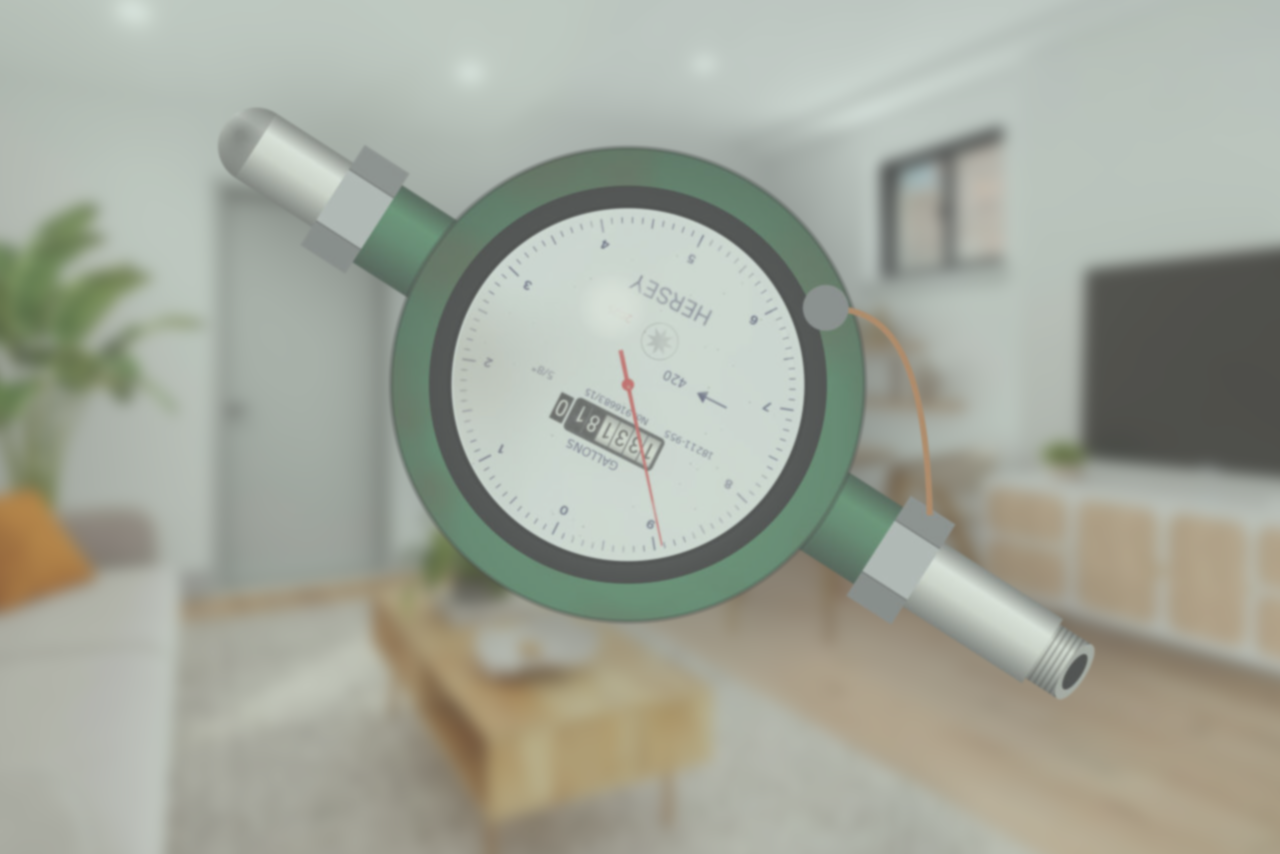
gal 1331808.9
